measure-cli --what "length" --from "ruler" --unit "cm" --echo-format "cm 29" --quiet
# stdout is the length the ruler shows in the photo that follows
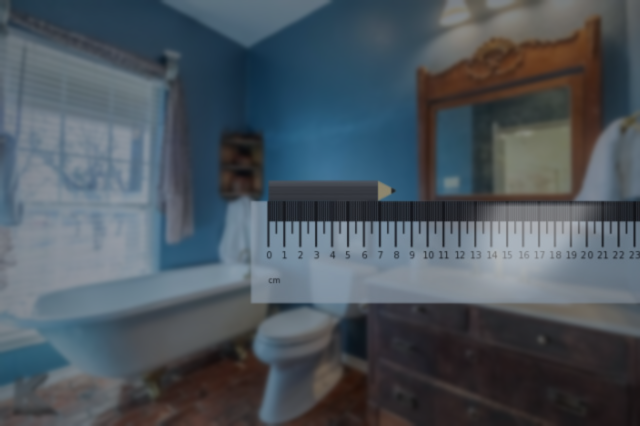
cm 8
